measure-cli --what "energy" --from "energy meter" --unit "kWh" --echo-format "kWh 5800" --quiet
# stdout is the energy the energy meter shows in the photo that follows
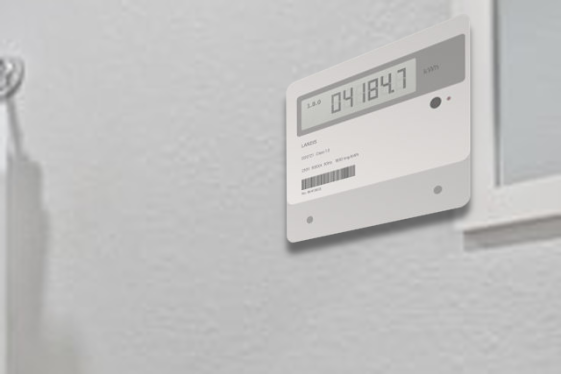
kWh 4184.7
